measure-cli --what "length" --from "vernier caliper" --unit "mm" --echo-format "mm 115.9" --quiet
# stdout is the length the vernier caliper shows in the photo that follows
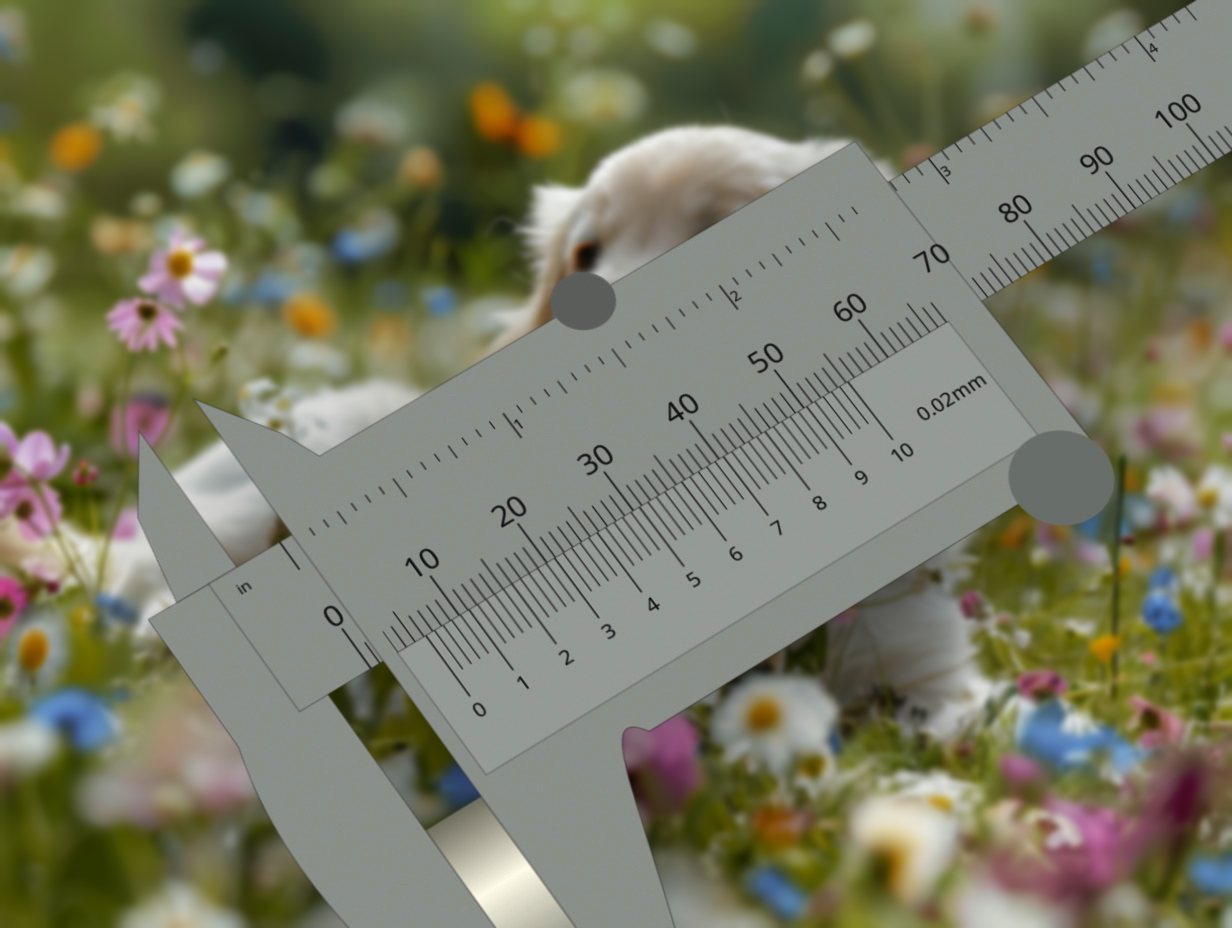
mm 6.2
